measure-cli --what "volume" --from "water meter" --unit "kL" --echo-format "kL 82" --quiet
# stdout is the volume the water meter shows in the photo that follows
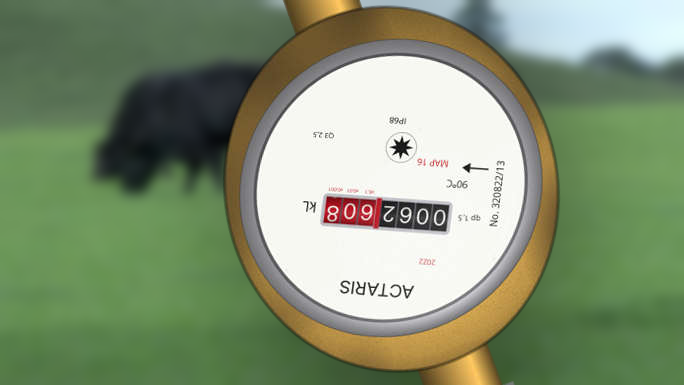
kL 62.608
